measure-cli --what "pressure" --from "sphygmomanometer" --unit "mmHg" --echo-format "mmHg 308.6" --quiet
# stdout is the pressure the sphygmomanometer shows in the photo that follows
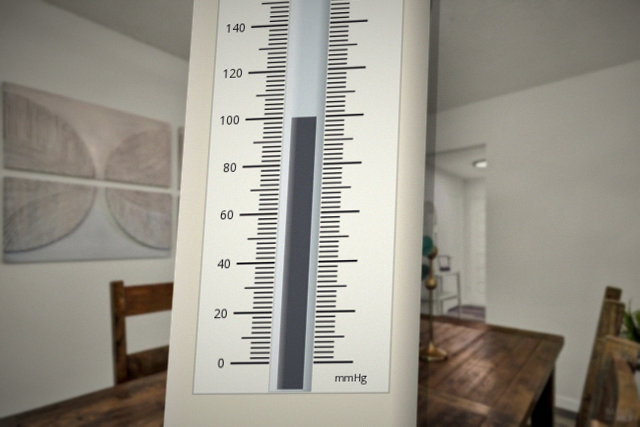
mmHg 100
